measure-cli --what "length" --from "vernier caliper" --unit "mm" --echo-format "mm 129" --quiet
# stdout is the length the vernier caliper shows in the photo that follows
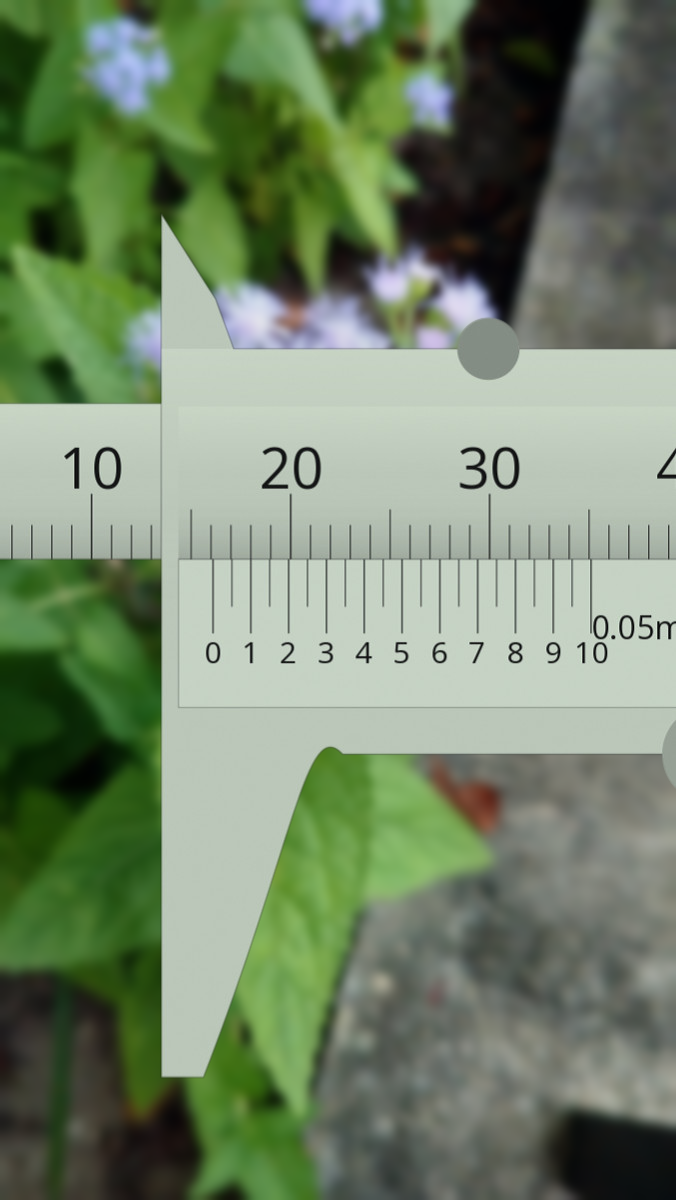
mm 16.1
